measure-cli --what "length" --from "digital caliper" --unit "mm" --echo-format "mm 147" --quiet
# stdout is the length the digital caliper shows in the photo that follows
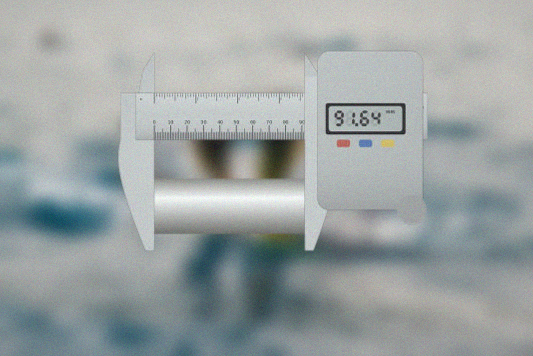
mm 91.64
